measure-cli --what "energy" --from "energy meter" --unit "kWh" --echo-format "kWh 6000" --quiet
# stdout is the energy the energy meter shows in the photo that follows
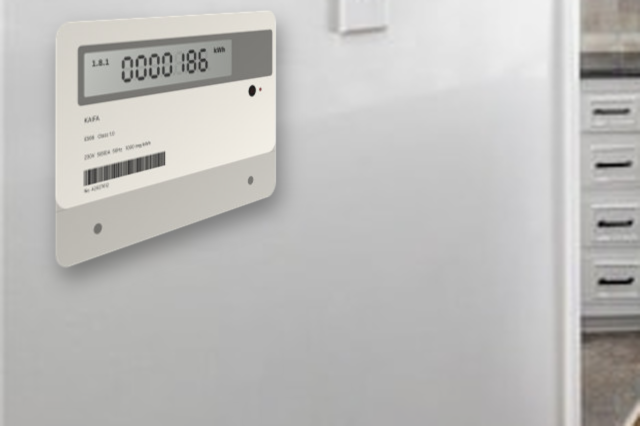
kWh 186
